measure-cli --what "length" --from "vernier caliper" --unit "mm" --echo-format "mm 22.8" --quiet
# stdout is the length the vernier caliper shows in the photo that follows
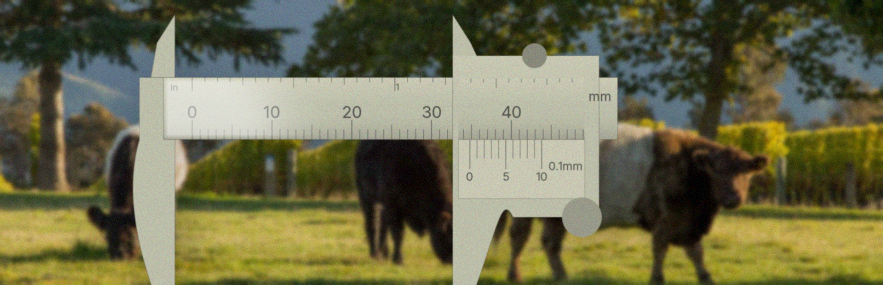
mm 34.8
